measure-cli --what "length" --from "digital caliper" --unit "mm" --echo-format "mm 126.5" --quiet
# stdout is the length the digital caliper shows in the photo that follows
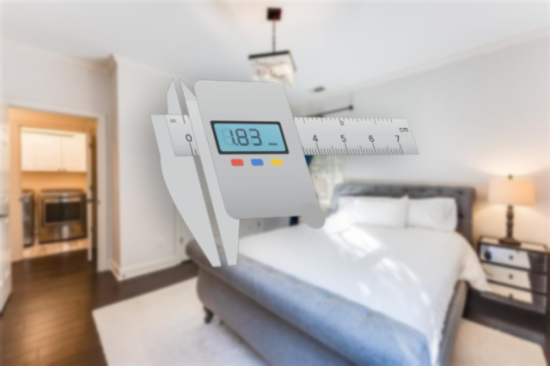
mm 1.83
